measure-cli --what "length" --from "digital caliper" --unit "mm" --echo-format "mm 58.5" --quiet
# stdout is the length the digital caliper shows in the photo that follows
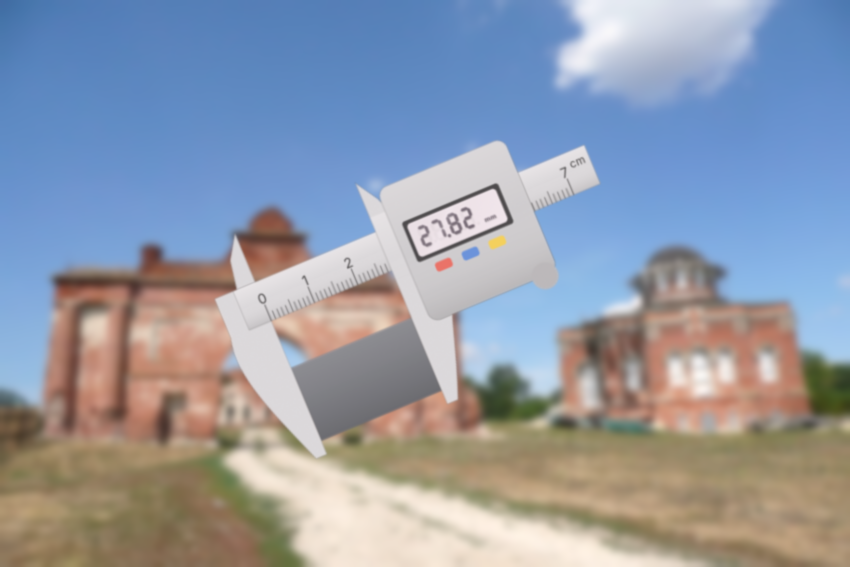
mm 27.82
